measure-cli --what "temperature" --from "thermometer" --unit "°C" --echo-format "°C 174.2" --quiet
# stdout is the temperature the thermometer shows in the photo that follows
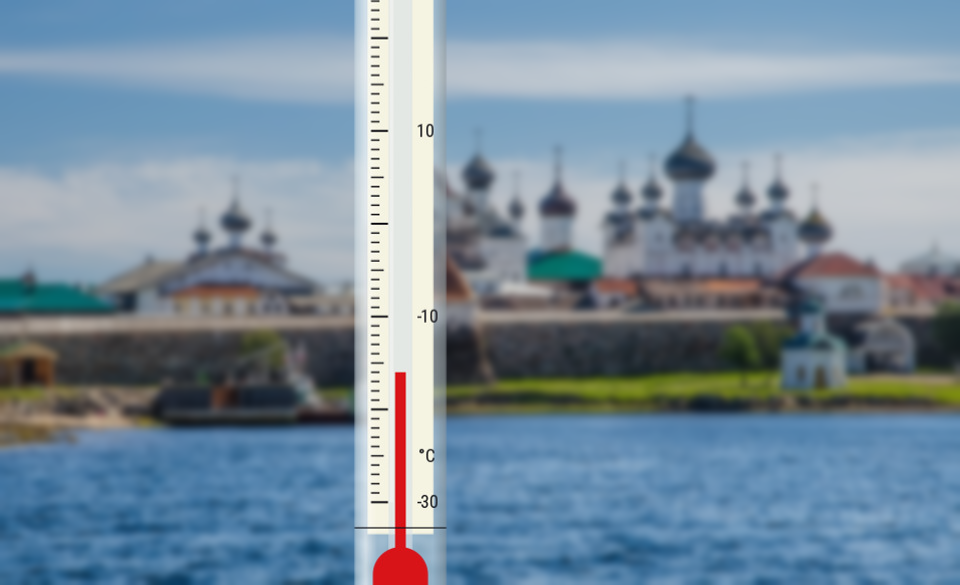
°C -16
